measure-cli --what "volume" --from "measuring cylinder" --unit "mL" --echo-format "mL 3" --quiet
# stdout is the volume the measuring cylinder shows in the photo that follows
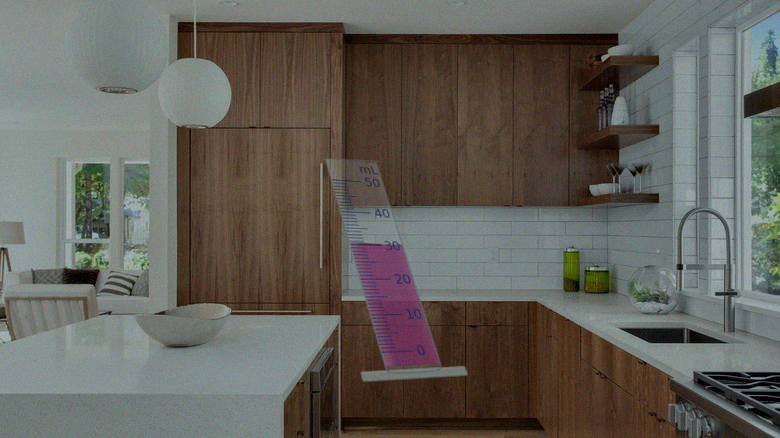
mL 30
